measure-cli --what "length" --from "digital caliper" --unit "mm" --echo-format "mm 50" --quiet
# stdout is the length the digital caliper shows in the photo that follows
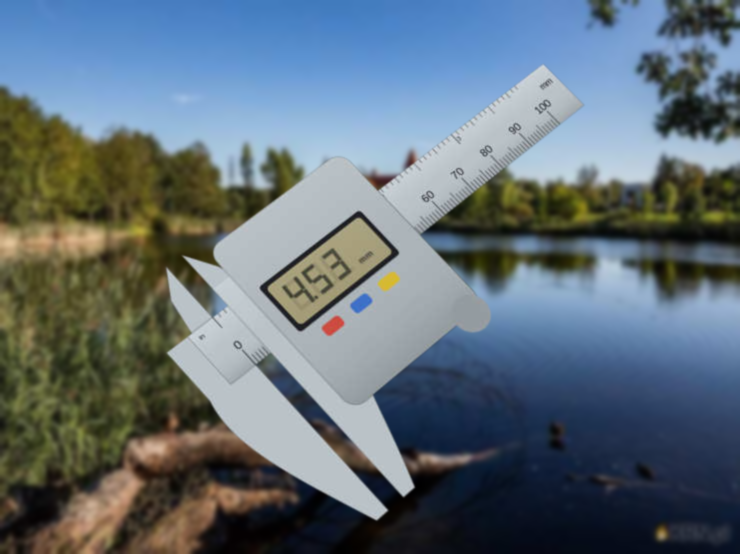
mm 4.53
